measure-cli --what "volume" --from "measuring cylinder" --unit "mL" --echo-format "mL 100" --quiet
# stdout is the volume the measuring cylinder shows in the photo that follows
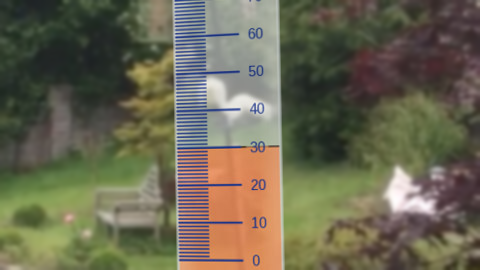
mL 30
